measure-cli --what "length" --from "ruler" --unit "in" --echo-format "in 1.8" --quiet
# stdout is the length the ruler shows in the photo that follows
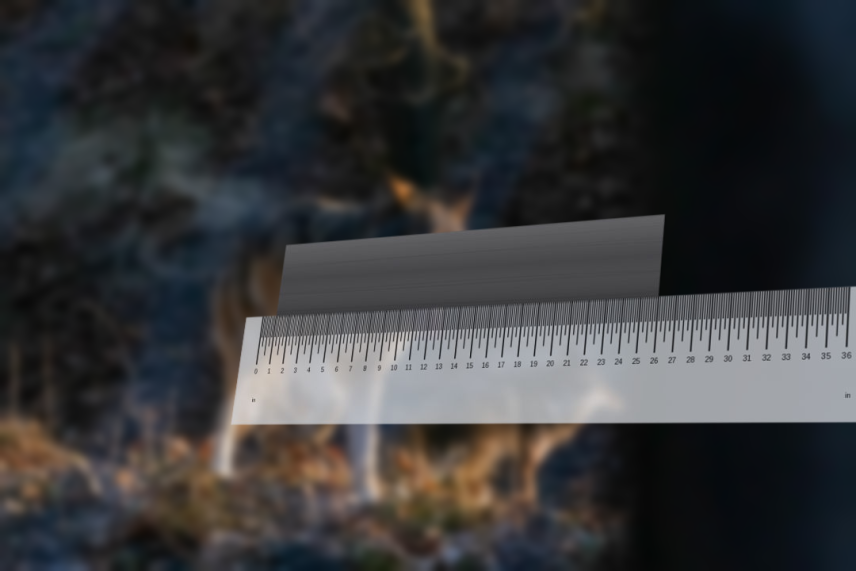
in 25
